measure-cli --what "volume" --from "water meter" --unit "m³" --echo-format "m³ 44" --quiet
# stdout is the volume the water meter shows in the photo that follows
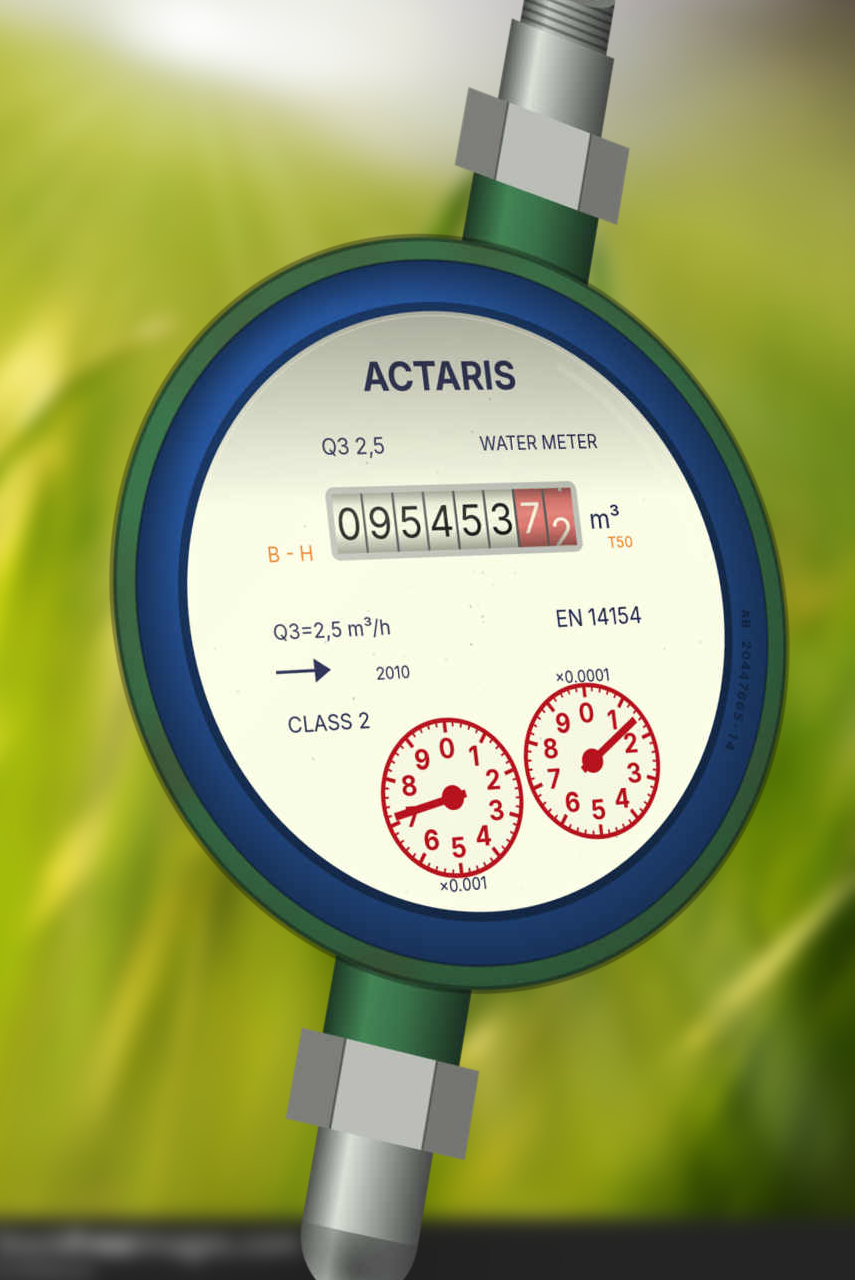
m³ 95453.7171
